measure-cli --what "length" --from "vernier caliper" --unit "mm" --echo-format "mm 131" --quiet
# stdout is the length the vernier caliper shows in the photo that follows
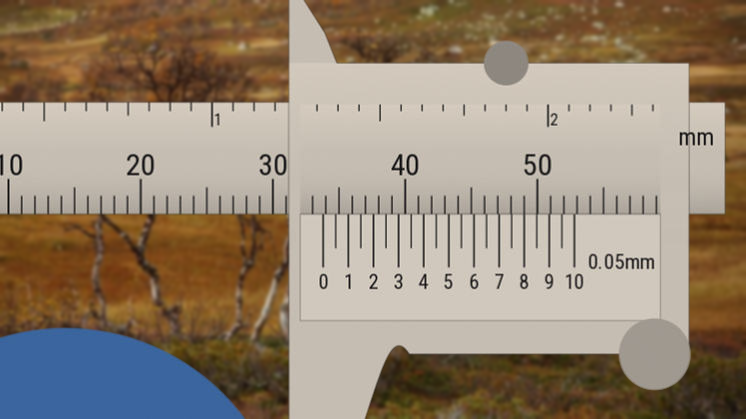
mm 33.8
